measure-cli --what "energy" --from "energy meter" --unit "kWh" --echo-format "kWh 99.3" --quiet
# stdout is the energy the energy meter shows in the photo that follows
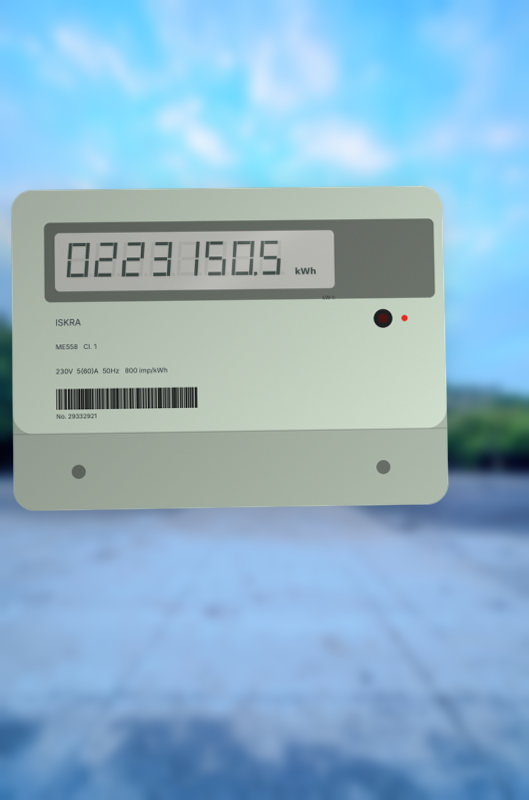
kWh 223150.5
